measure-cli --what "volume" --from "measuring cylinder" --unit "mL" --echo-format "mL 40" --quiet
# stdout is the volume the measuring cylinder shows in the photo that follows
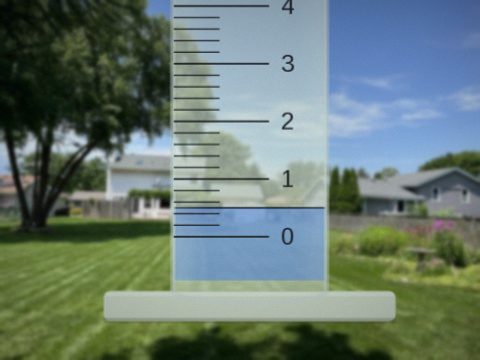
mL 0.5
